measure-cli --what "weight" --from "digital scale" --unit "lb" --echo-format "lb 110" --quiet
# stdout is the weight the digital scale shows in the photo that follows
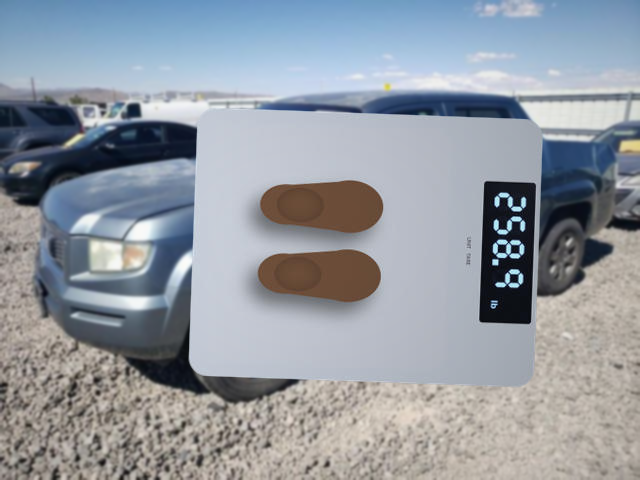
lb 258.9
